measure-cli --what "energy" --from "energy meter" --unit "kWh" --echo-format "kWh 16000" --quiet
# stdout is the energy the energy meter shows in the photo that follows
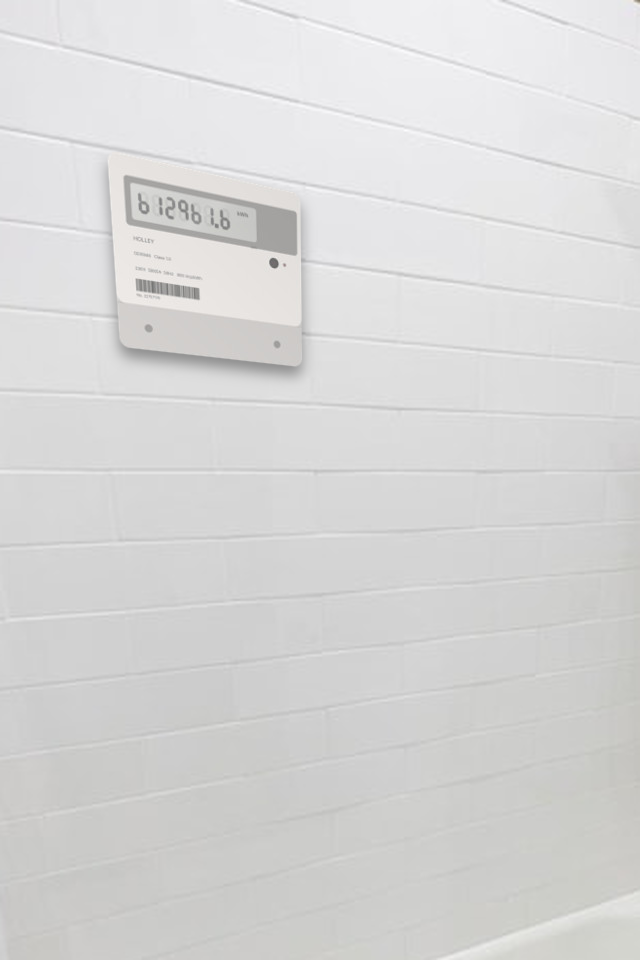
kWh 612961.6
